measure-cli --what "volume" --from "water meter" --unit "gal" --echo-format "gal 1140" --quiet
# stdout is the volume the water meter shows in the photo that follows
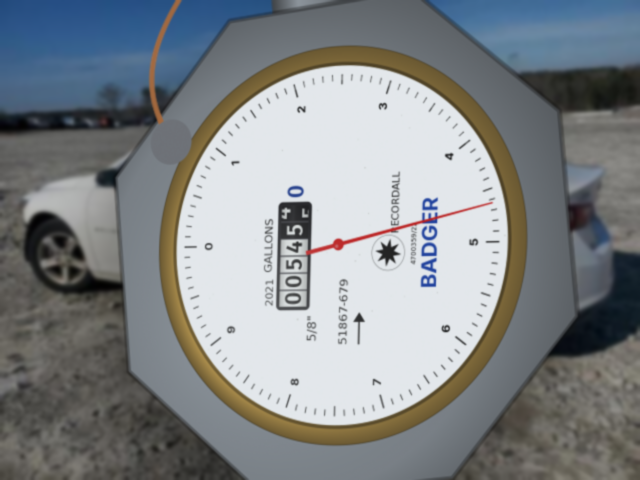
gal 54544.6
